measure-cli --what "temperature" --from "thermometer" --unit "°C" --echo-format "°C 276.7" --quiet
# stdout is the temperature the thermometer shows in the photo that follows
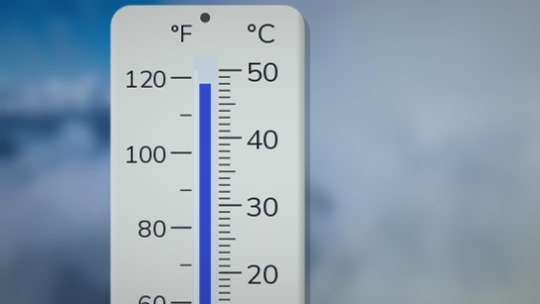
°C 48
